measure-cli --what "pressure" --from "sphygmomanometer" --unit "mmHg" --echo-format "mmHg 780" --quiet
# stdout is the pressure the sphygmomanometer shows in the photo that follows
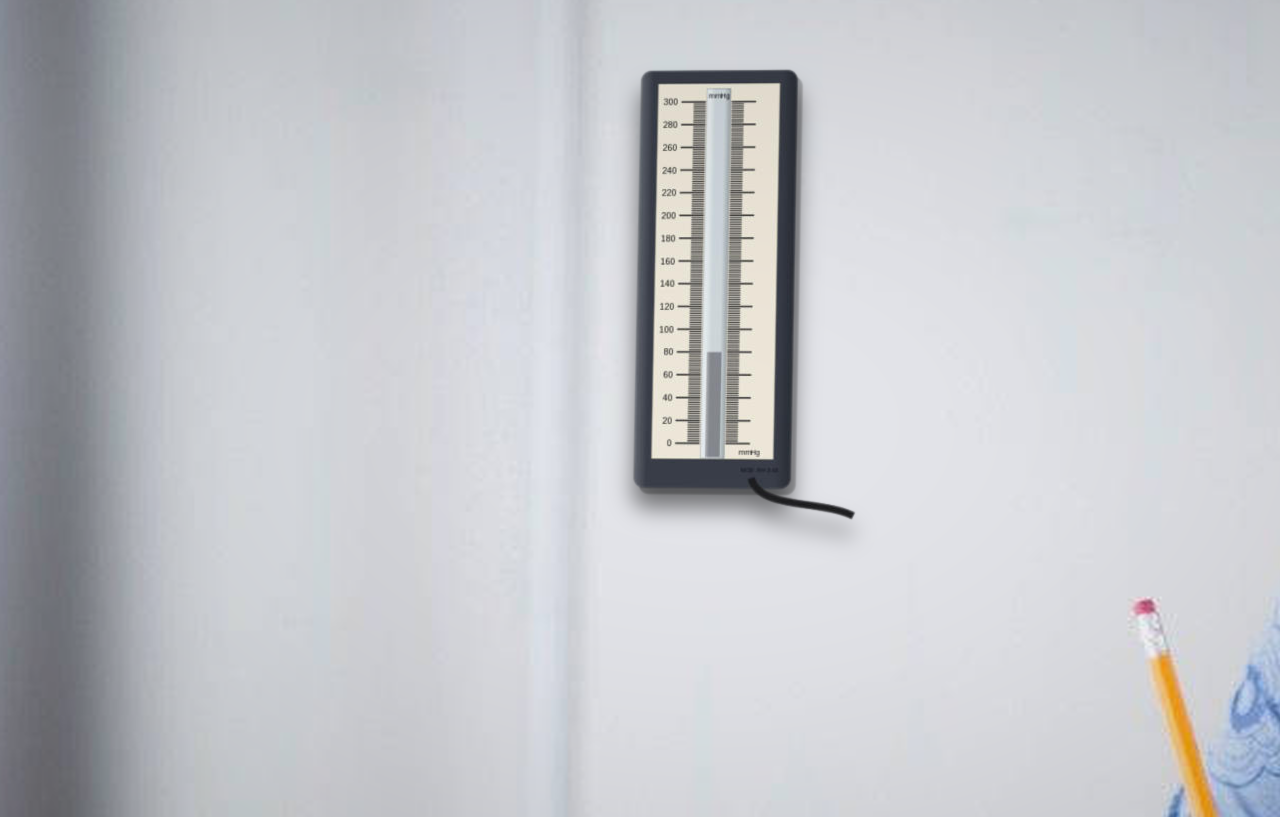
mmHg 80
